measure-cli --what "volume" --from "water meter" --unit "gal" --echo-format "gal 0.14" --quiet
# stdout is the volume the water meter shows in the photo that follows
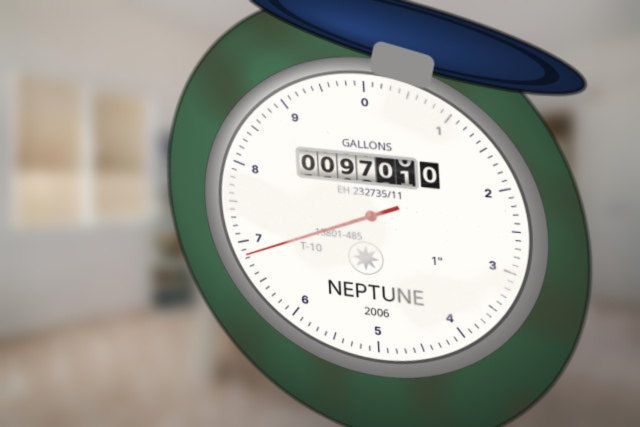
gal 97006.8
